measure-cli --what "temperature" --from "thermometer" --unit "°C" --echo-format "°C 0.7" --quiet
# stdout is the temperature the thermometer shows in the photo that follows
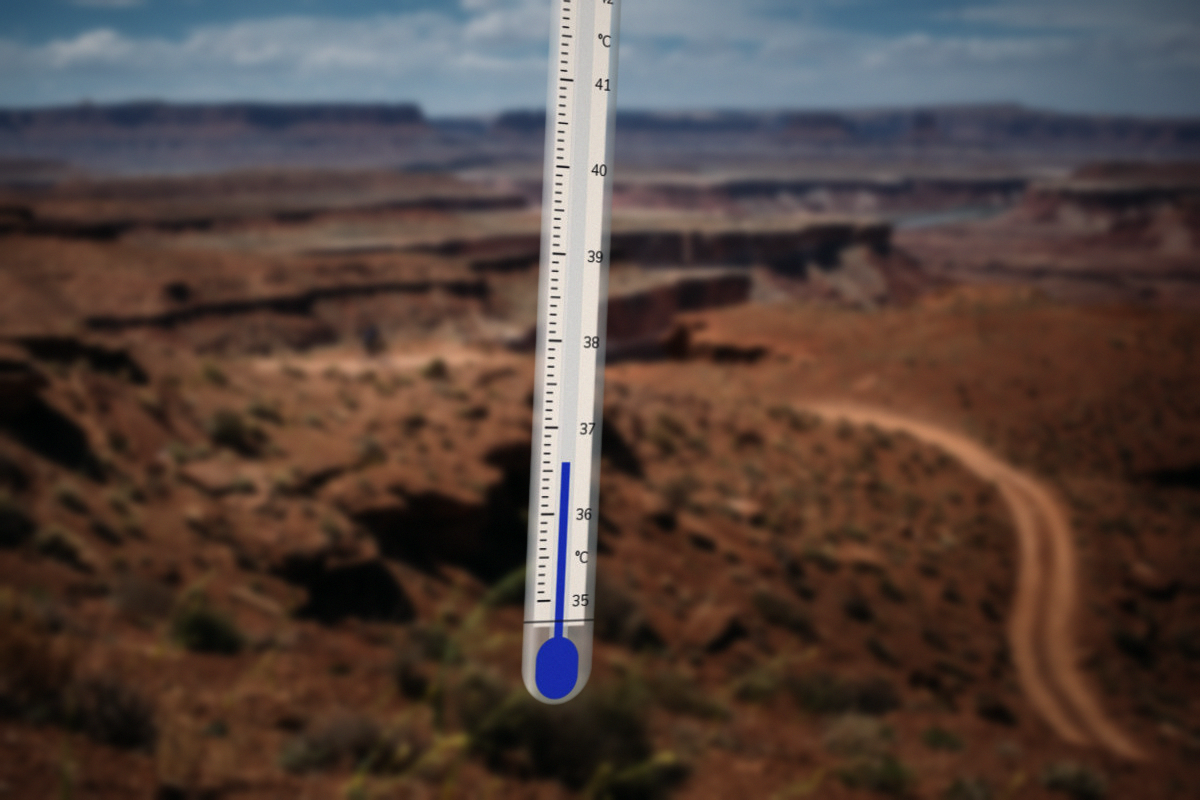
°C 36.6
